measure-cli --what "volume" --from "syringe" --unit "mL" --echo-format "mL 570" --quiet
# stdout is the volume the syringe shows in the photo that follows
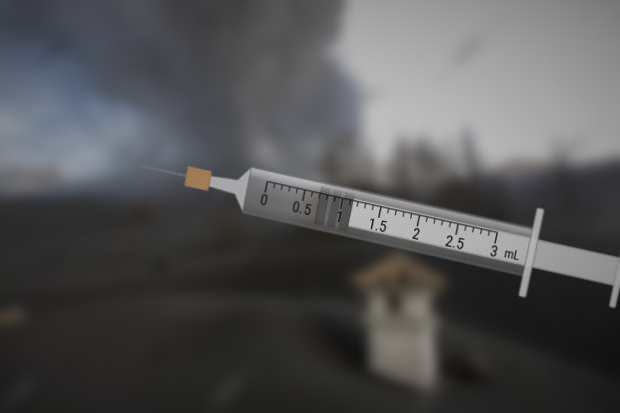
mL 0.7
